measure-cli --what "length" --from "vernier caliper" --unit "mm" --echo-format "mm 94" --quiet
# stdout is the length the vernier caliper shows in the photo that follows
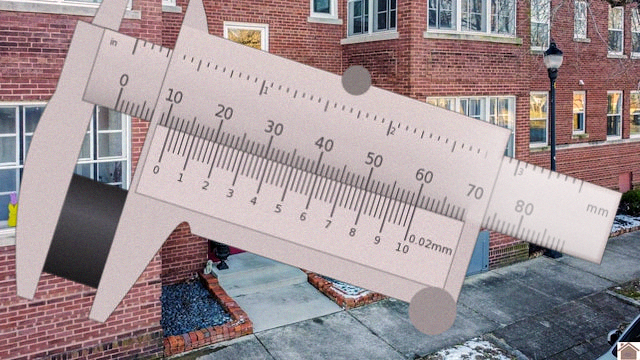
mm 11.0
